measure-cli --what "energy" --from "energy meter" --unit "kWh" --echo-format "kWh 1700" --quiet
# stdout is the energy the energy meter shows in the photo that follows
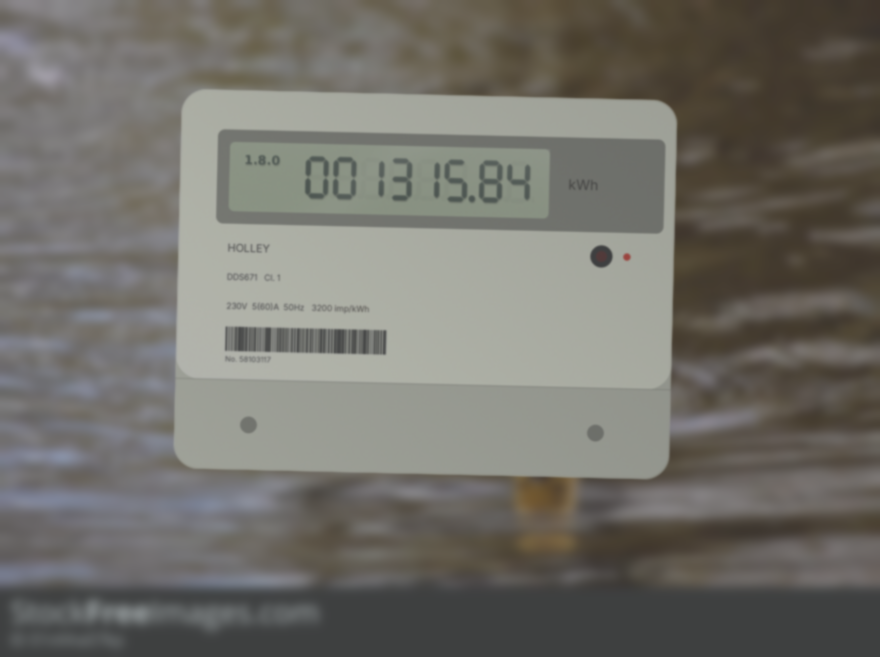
kWh 1315.84
